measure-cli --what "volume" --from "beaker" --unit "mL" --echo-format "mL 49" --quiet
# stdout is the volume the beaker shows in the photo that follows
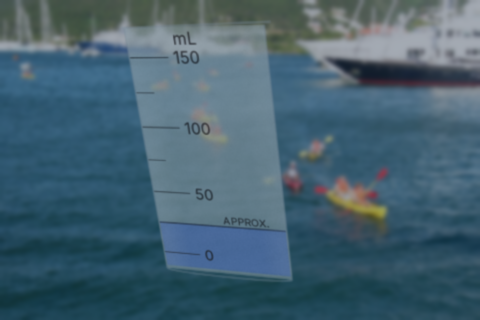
mL 25
